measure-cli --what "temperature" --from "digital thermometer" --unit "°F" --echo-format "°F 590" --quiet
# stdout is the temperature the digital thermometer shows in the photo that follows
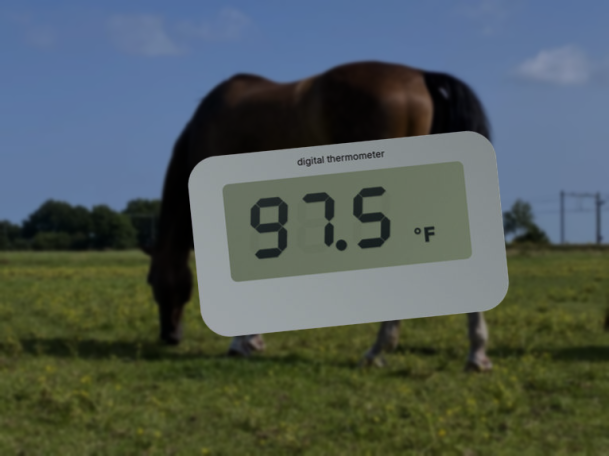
°F 97.5
